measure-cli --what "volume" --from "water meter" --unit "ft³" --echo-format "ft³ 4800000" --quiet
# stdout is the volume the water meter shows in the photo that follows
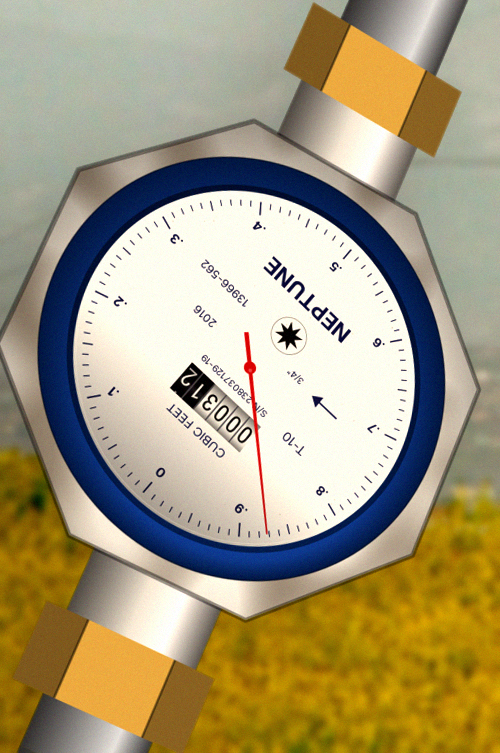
ft³ 311.87
